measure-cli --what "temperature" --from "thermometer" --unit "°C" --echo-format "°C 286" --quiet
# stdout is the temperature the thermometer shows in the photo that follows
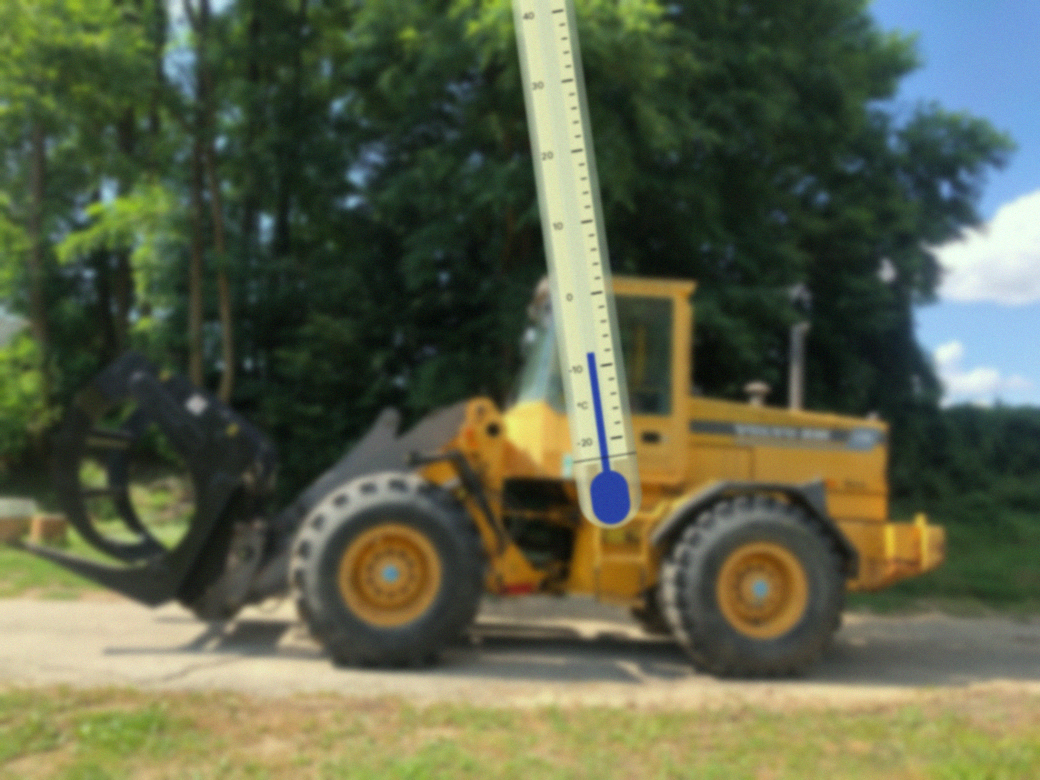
°C -8
